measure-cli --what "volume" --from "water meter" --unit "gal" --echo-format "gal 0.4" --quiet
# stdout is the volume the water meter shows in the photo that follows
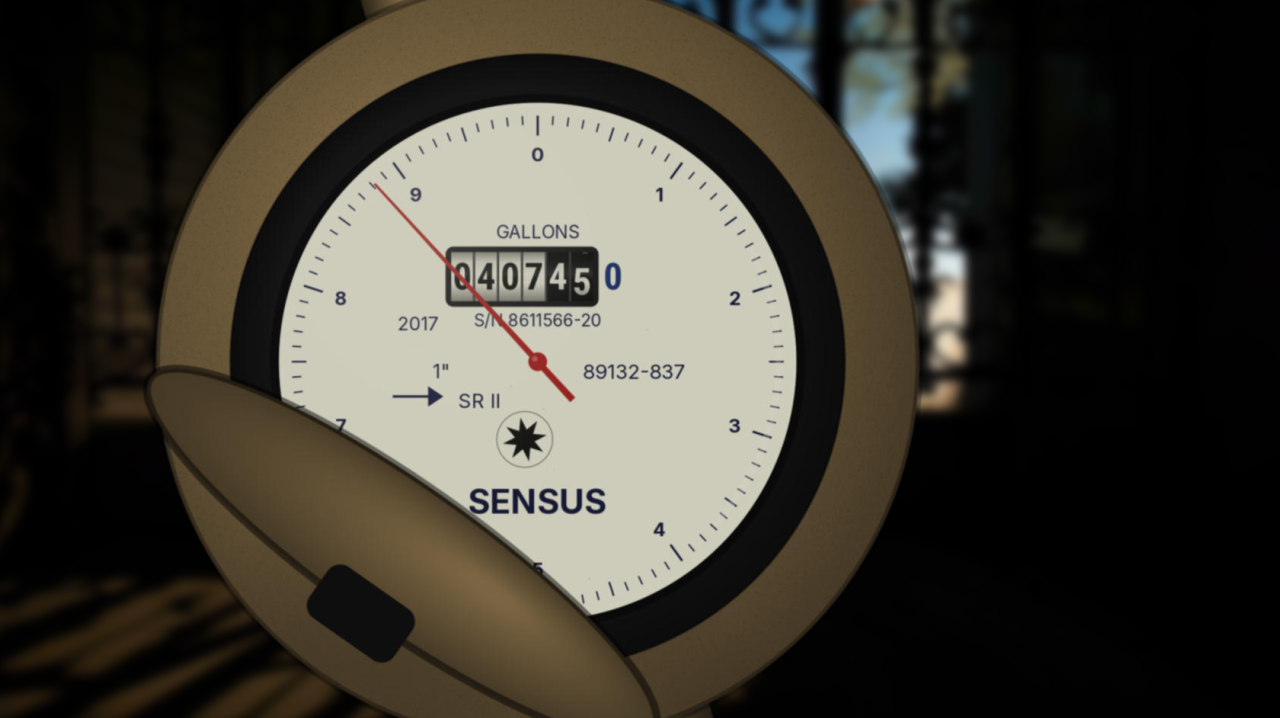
gal 407448.8
